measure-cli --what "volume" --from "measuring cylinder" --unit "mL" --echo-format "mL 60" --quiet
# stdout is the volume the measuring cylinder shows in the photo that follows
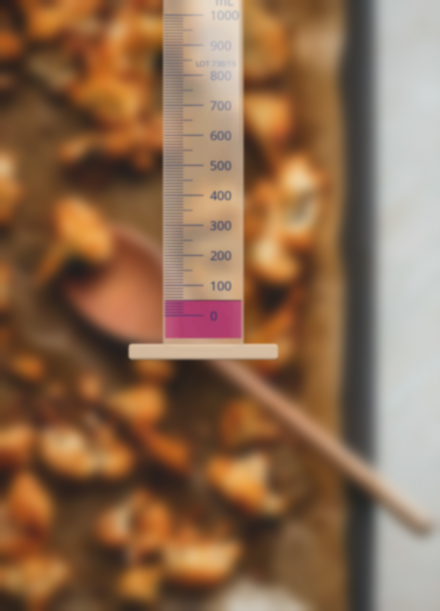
mL 50
